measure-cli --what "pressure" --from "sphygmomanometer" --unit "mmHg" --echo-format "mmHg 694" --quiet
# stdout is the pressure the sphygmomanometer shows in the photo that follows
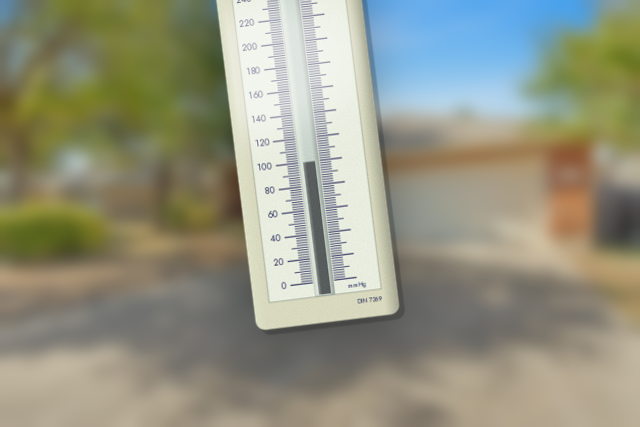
mmHg 100
